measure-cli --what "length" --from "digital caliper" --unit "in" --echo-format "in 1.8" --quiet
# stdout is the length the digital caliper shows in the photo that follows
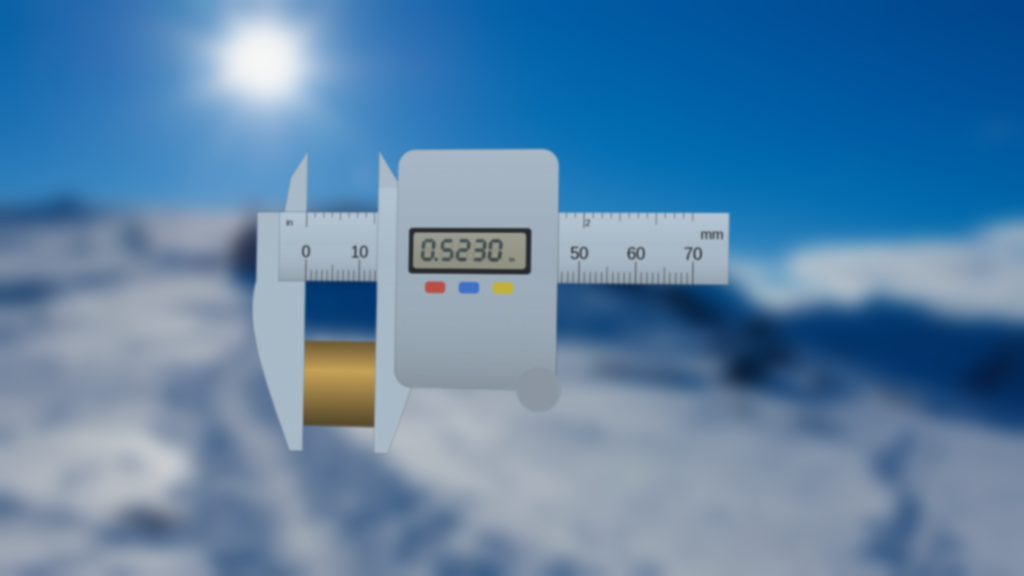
in 0.5230
